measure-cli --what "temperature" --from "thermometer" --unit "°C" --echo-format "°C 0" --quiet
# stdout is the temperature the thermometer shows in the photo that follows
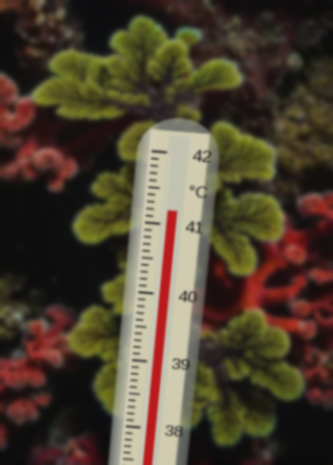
°C 41.2
